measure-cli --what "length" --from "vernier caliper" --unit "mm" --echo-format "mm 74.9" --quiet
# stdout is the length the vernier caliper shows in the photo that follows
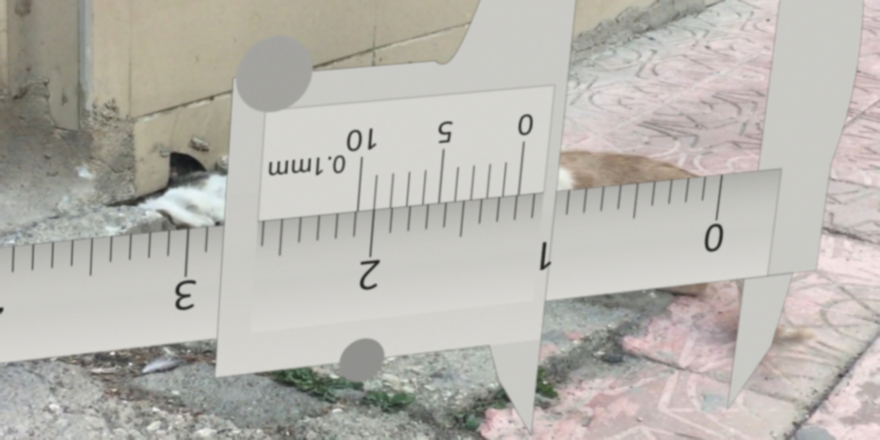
mm 11.9
